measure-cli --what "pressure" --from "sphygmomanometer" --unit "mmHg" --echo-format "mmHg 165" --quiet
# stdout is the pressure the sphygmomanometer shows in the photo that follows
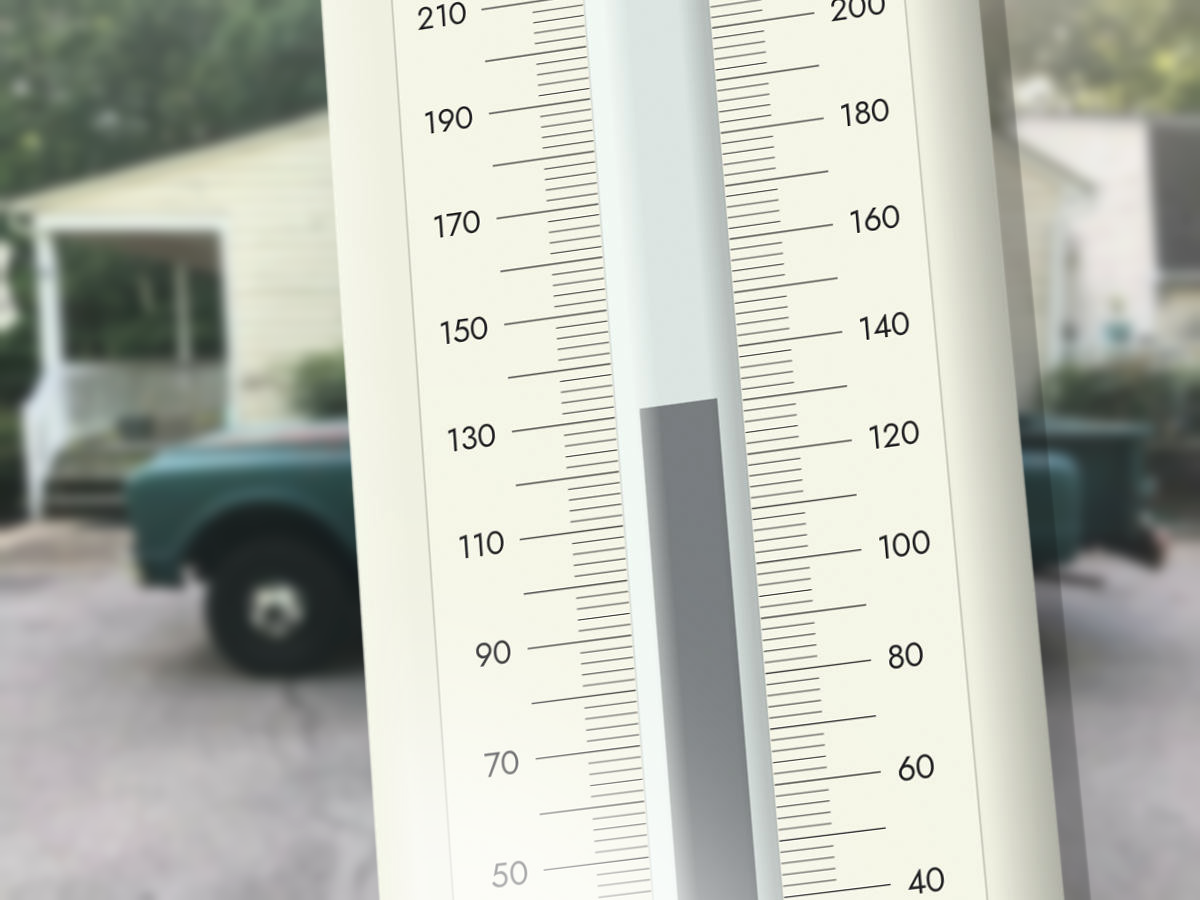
mmHg 131
